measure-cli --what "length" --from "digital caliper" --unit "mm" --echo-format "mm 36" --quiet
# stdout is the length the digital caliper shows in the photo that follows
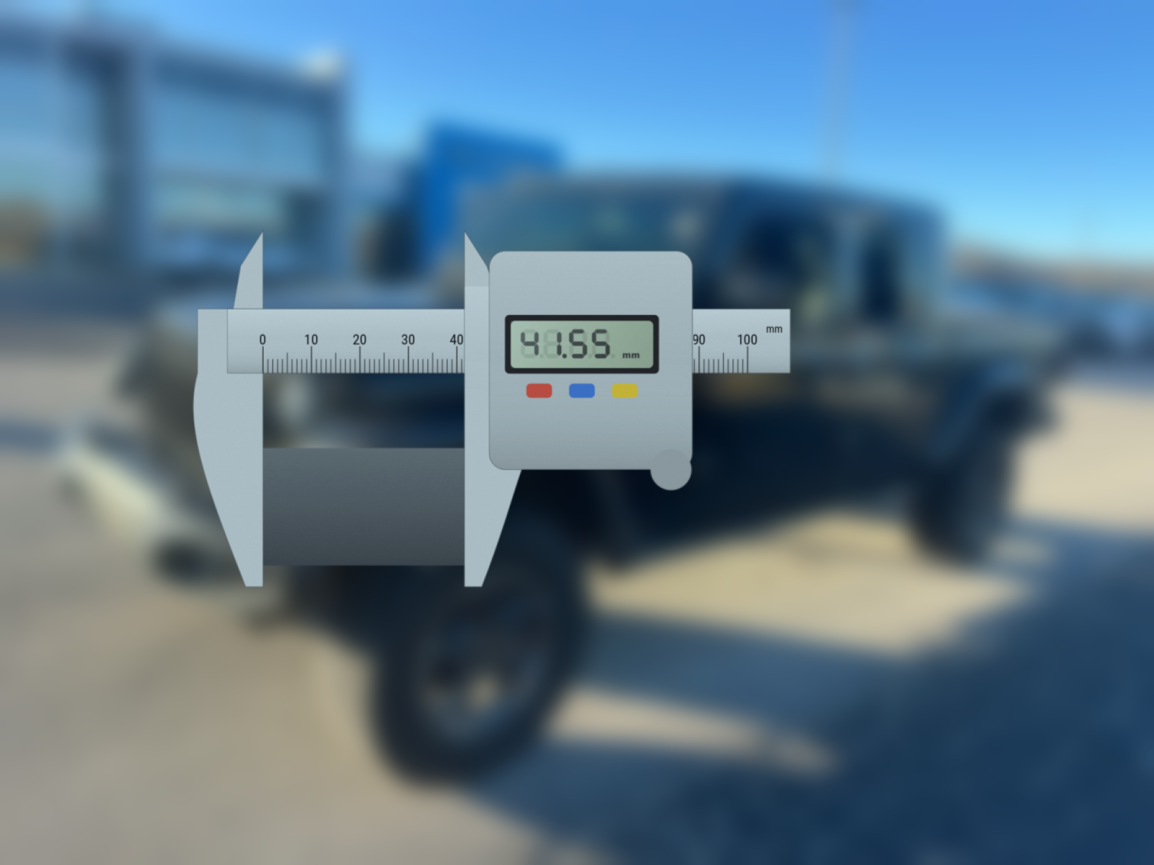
mm 41.55
